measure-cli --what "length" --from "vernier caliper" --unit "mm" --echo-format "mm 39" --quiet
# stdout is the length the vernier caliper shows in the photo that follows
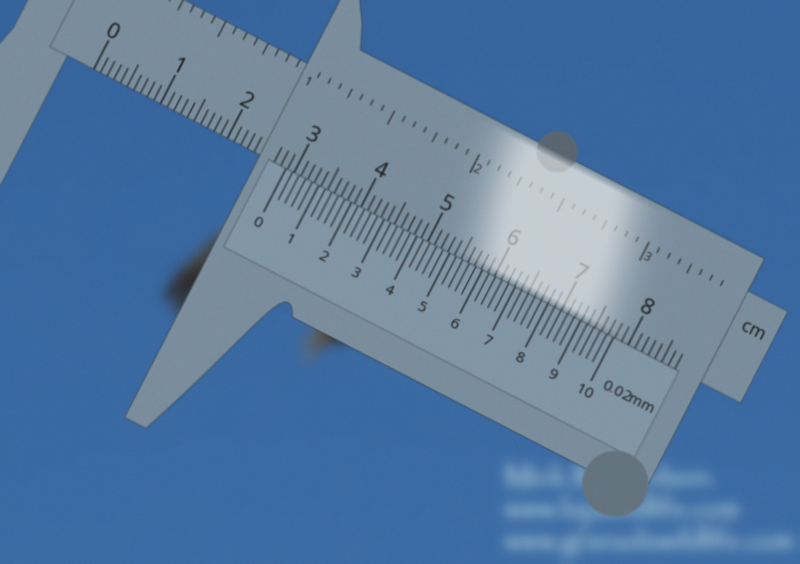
mm 28.8
